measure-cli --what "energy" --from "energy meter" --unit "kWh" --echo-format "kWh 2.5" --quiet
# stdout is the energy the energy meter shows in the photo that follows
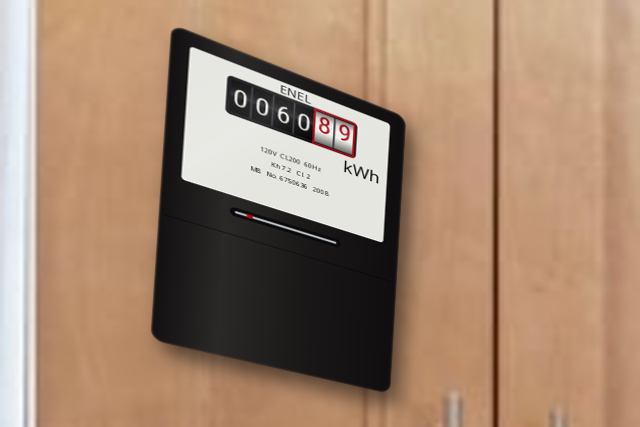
kWh 60.89
